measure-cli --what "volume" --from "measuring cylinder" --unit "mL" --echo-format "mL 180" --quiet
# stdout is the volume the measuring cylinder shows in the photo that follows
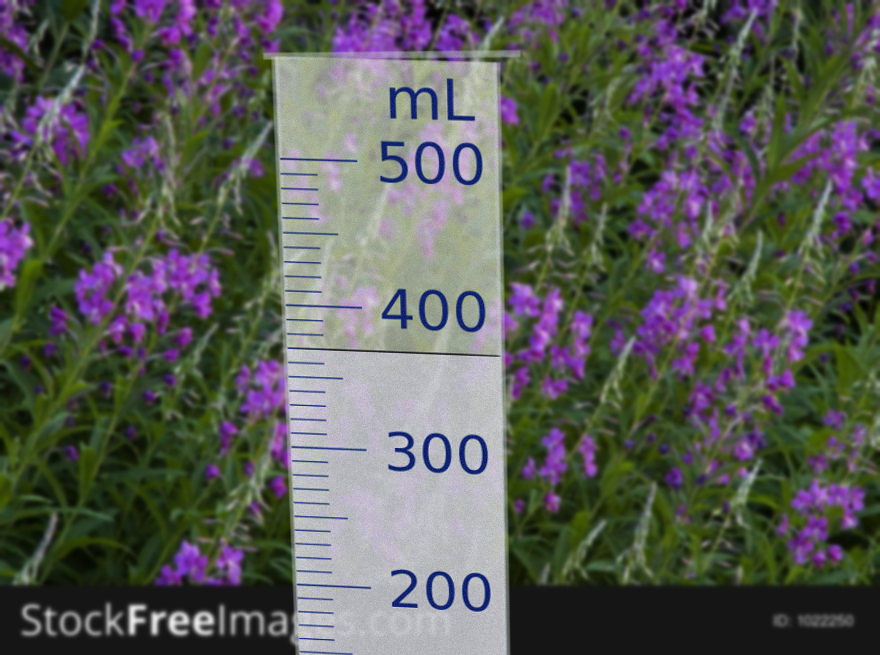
mL 370
